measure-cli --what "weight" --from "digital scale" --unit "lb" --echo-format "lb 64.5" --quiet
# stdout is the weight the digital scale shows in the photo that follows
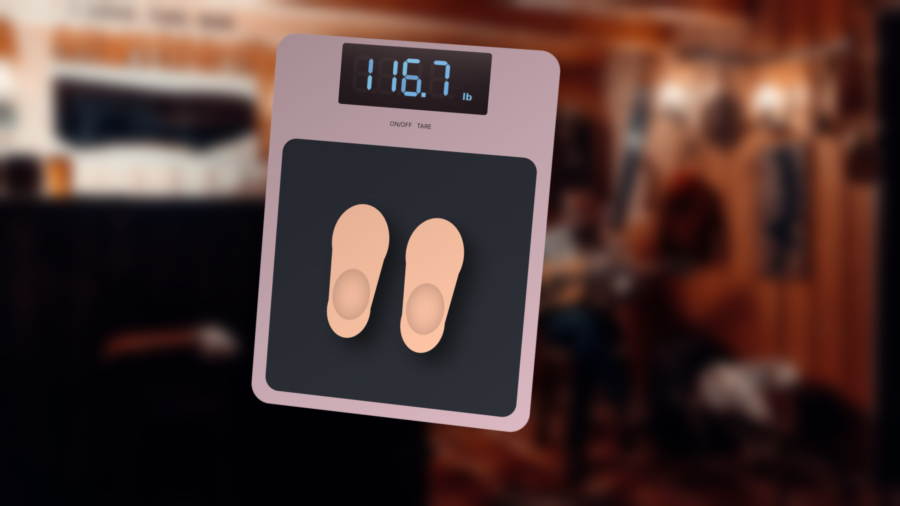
lb 116.7
